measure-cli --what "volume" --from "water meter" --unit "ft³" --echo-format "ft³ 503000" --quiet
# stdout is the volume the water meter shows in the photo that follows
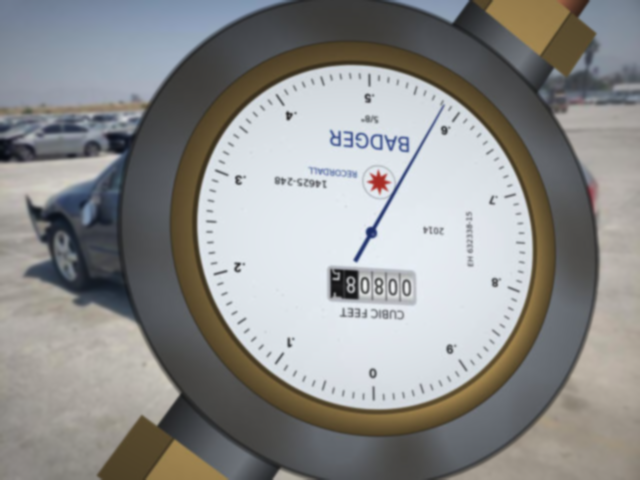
ft³ 8084.58
